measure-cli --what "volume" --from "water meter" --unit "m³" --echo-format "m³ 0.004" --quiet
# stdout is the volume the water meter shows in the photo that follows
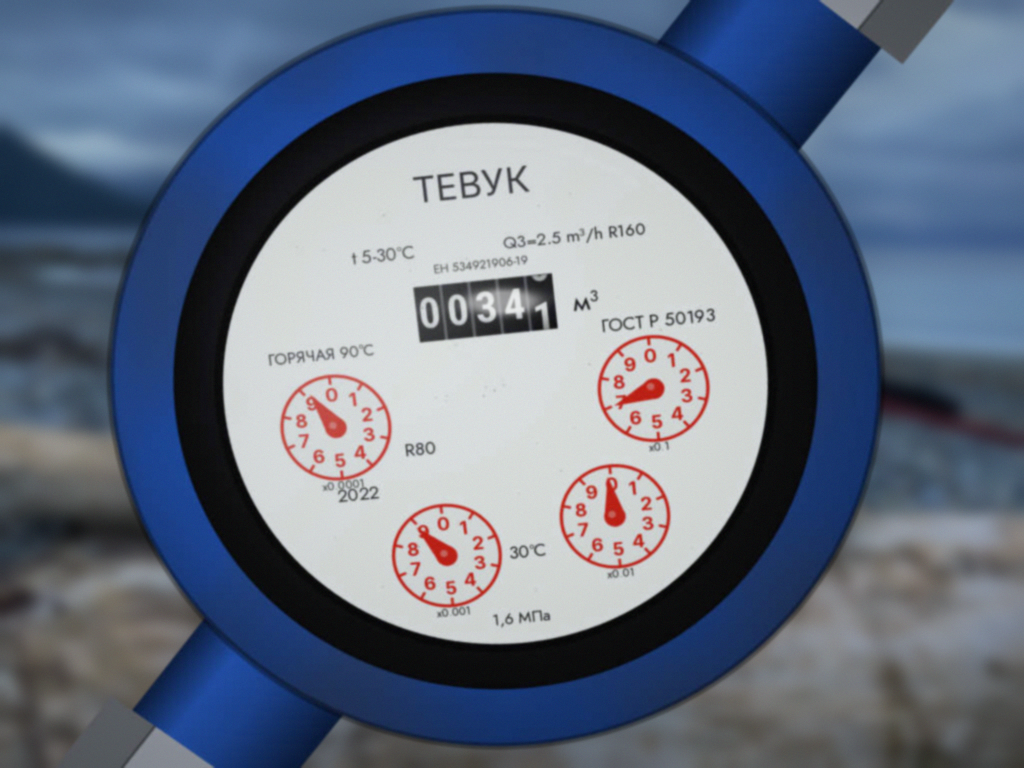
m³ 340.6989
